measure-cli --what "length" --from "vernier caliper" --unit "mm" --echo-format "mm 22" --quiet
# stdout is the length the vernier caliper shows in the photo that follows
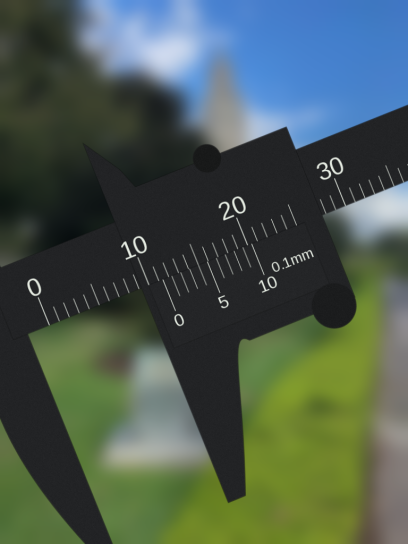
mm 11.4
